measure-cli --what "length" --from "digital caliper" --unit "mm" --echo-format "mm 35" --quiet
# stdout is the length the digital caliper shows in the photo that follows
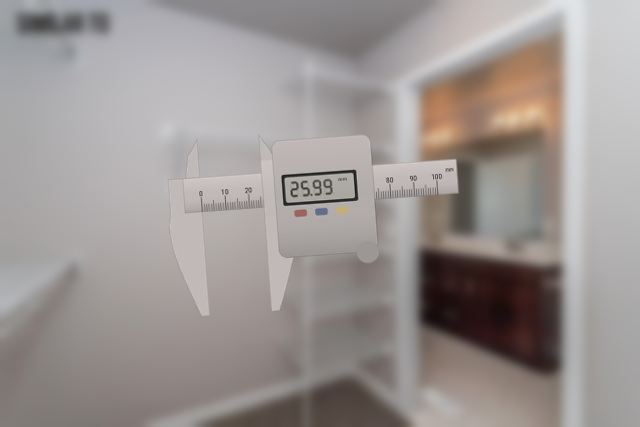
mm 25.99
